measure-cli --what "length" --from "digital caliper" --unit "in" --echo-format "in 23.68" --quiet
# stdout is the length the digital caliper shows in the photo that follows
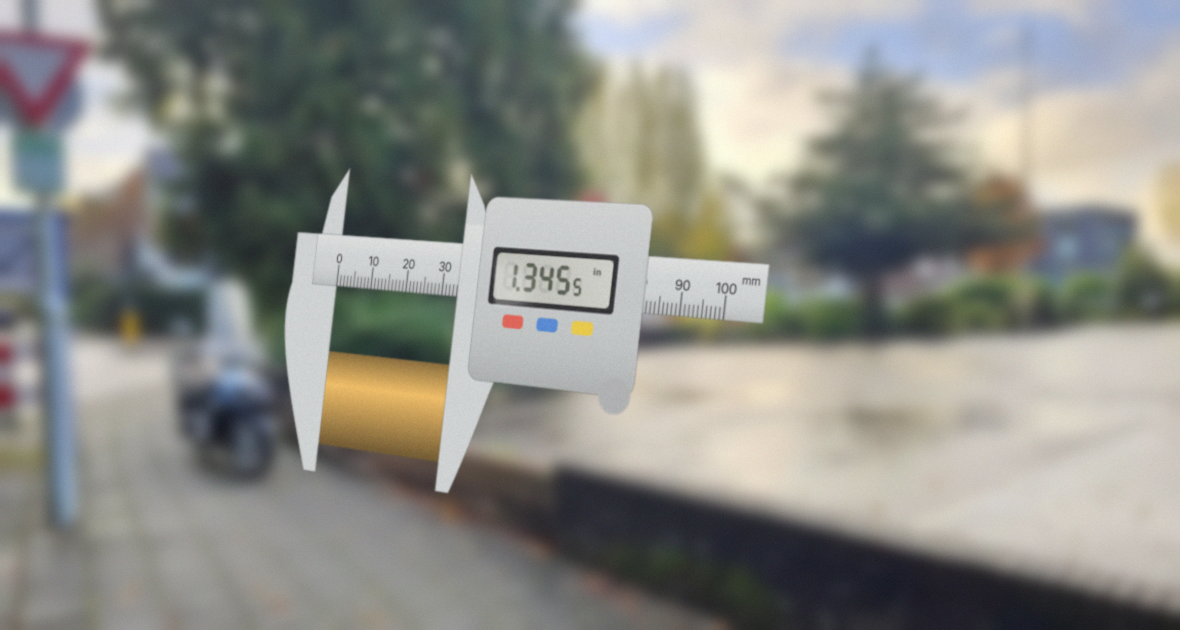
in 1.3455
